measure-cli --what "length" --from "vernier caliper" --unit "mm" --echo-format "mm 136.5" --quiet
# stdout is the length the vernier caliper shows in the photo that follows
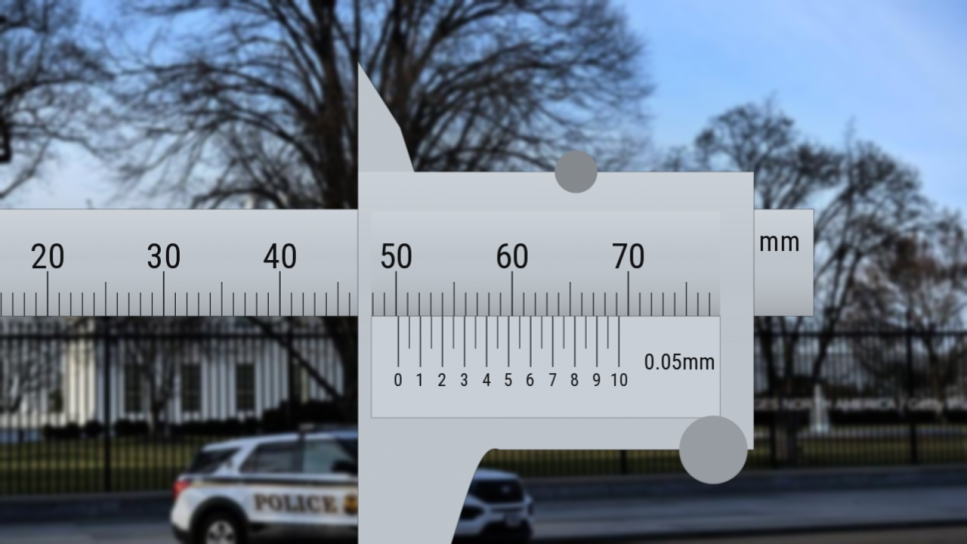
mm 50.2
